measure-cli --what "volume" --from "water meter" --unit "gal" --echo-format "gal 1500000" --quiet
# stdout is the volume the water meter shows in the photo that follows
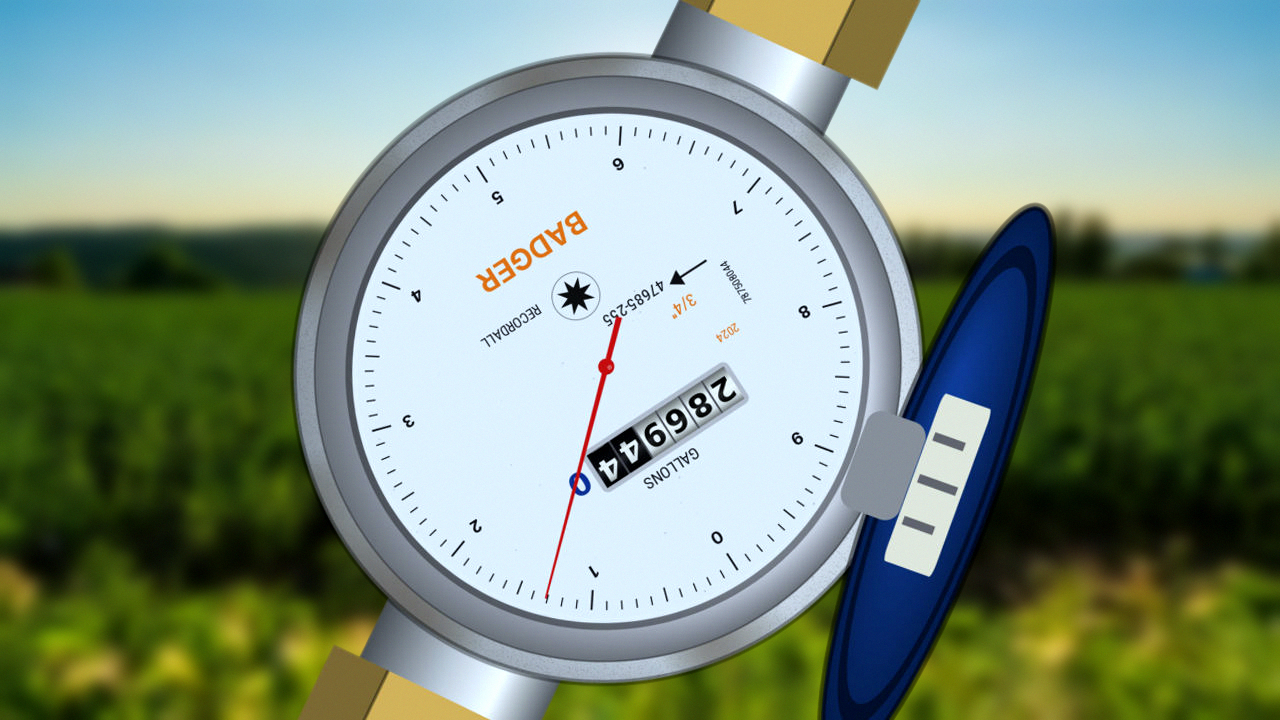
gal 2869441.3
